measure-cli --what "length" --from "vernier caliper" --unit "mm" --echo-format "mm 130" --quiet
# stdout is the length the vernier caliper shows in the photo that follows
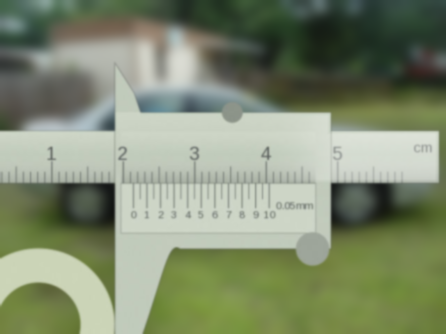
mm 21.4
